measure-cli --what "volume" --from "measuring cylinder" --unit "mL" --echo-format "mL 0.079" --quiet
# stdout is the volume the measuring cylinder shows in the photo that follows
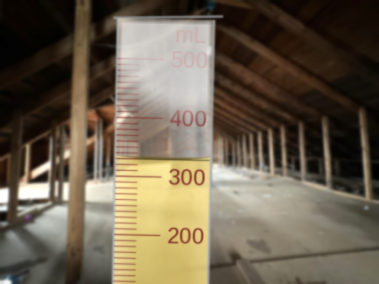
mL 330
